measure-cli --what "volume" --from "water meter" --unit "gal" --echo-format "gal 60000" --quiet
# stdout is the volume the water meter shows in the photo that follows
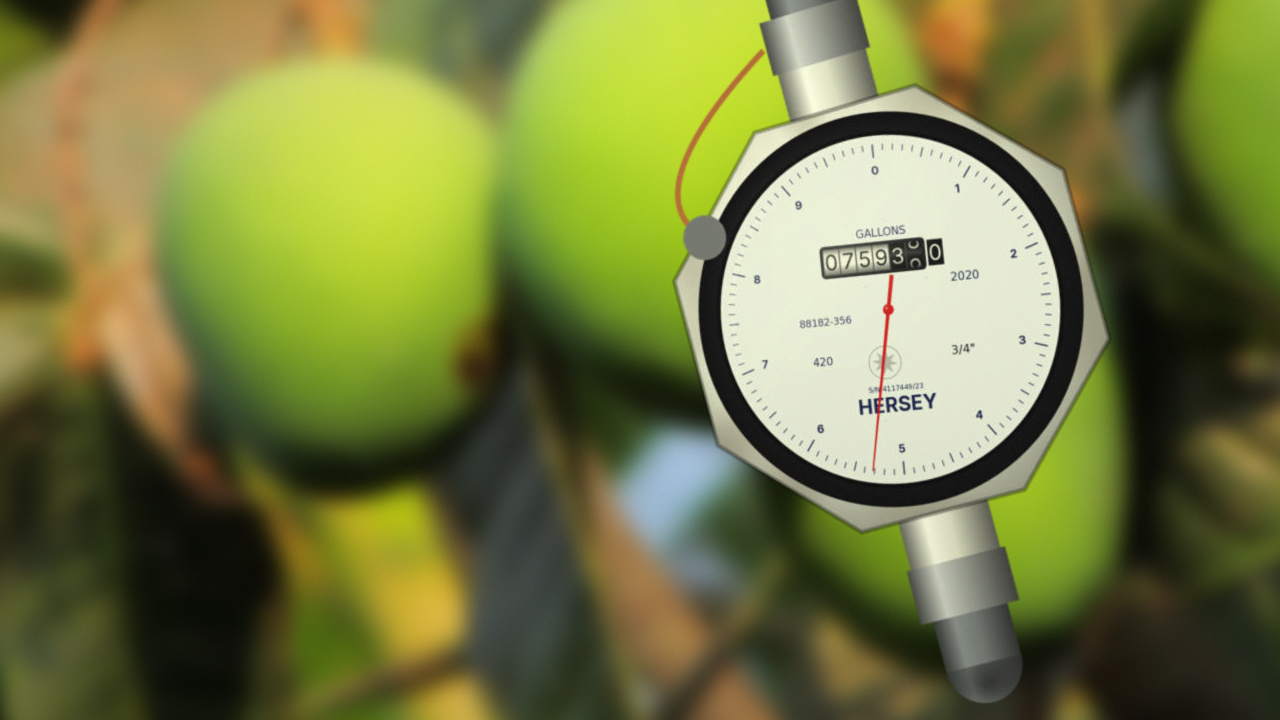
gal 759385.3
